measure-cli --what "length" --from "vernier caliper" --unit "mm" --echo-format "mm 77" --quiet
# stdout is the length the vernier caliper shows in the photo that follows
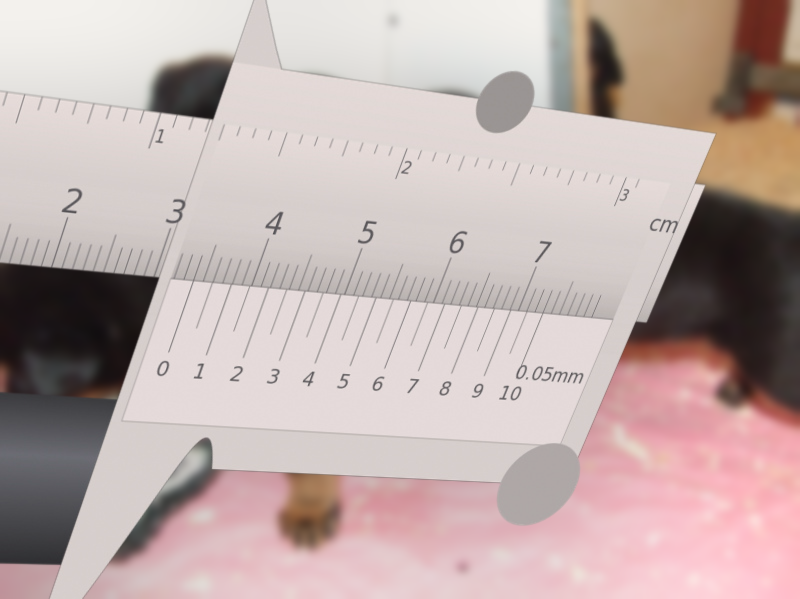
mm 34.0
